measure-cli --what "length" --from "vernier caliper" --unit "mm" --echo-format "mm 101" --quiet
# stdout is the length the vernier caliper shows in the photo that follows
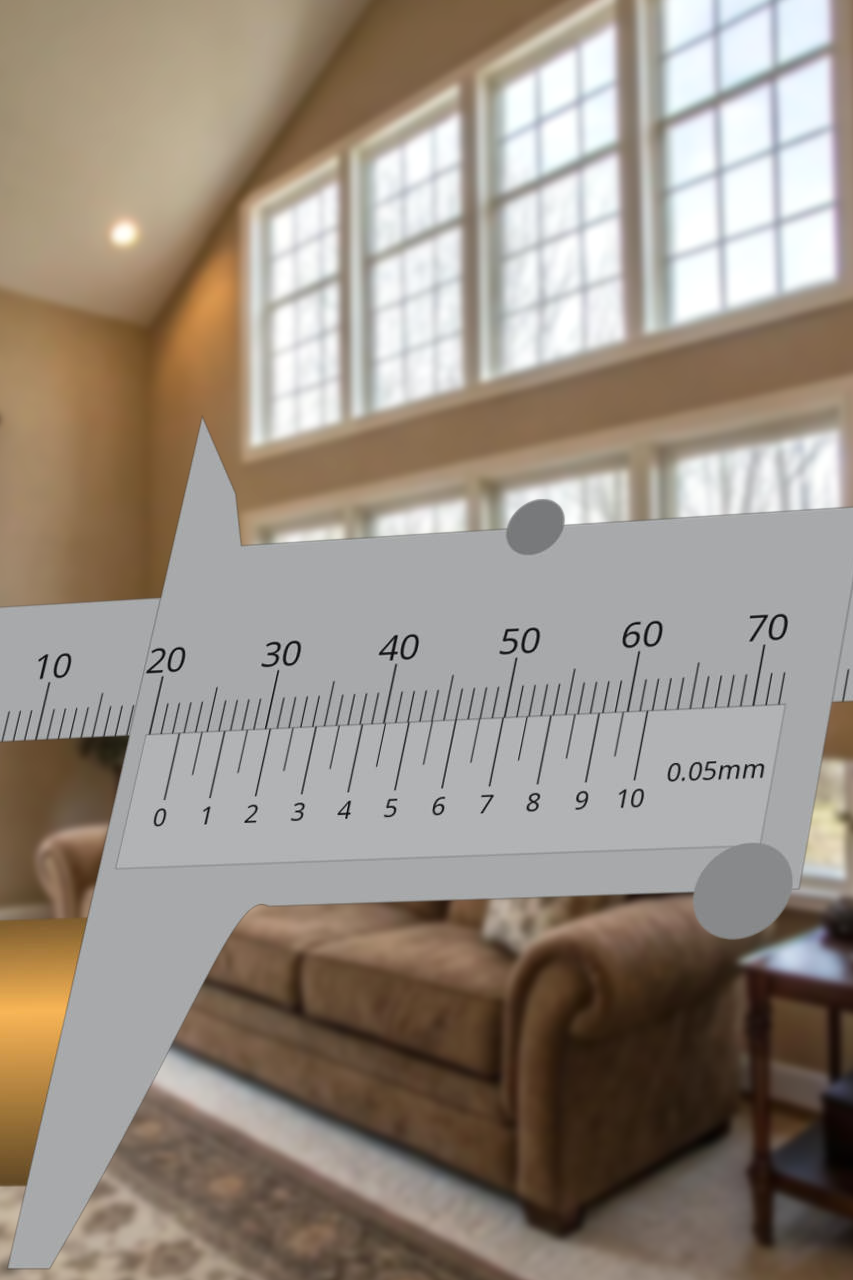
mm 22.6
